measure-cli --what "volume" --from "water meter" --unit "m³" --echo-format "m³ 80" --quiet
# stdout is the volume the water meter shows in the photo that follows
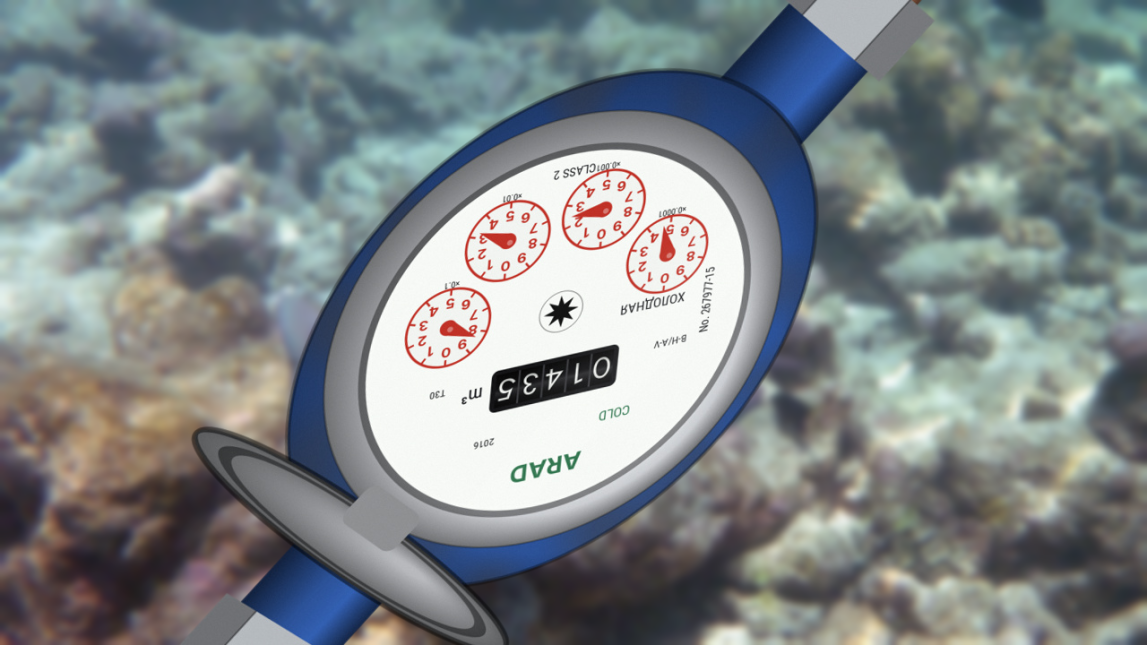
m³ 1435.8324
